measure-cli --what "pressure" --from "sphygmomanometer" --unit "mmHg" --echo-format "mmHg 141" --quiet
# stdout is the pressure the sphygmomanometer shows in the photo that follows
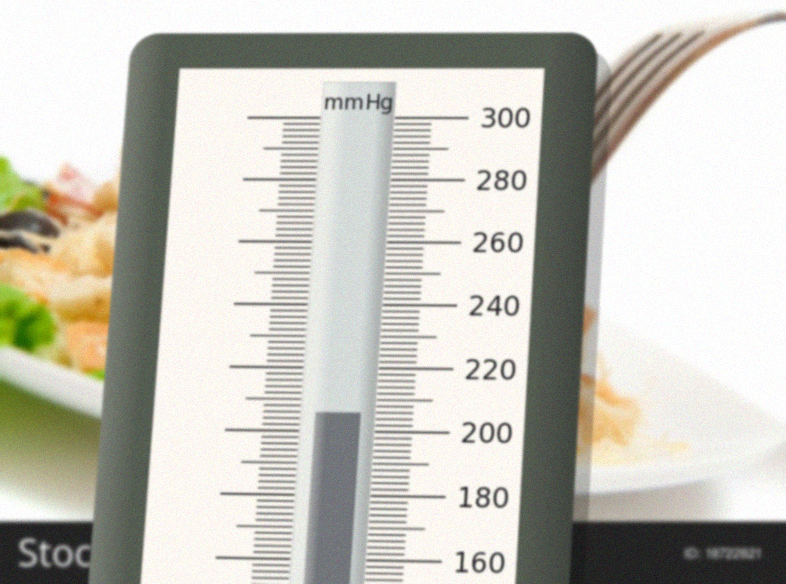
mmHg 206
